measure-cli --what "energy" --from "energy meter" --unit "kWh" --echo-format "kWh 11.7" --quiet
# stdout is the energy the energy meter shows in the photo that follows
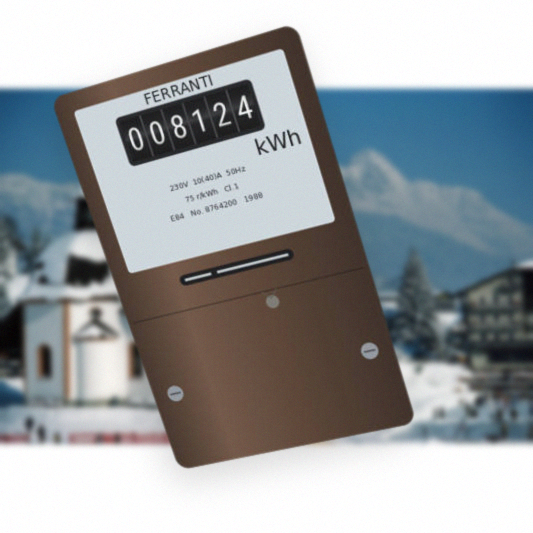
kWh 8124
